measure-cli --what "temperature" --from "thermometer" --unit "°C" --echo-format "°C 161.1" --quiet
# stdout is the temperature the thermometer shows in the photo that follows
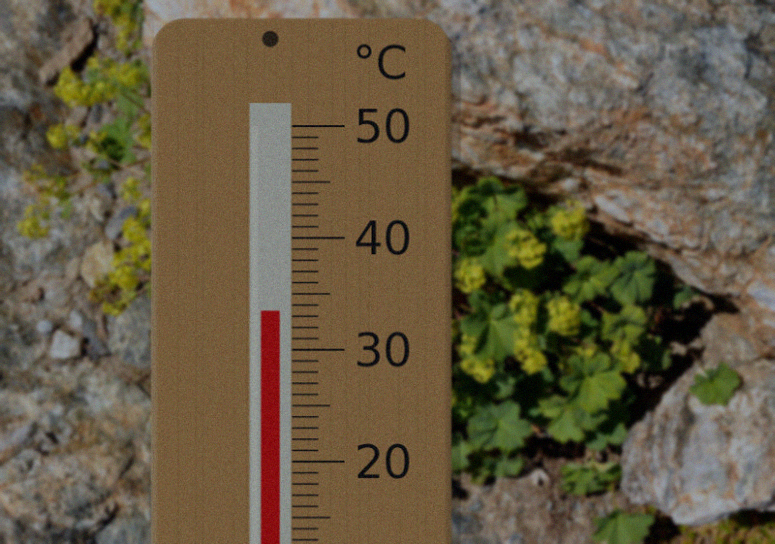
°C 33.5
